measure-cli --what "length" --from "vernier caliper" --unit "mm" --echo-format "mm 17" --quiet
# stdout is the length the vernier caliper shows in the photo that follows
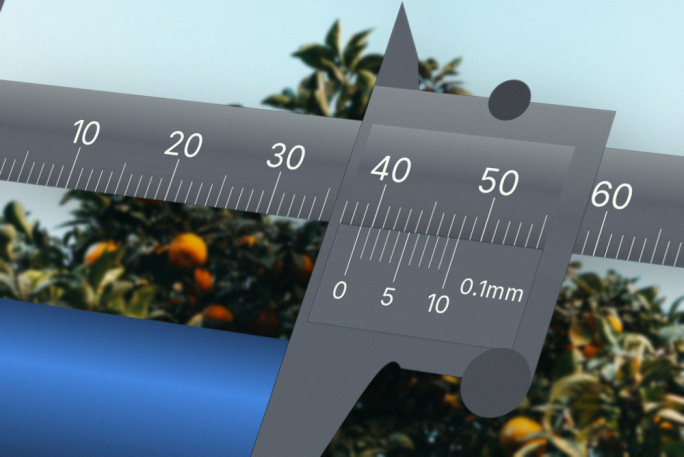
mm 39.0
